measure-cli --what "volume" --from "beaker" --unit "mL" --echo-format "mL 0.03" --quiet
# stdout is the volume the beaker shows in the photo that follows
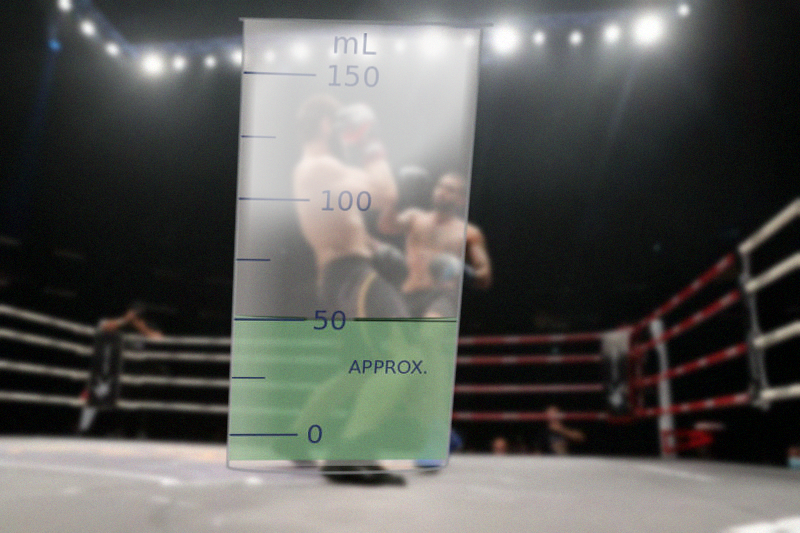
mL 50
